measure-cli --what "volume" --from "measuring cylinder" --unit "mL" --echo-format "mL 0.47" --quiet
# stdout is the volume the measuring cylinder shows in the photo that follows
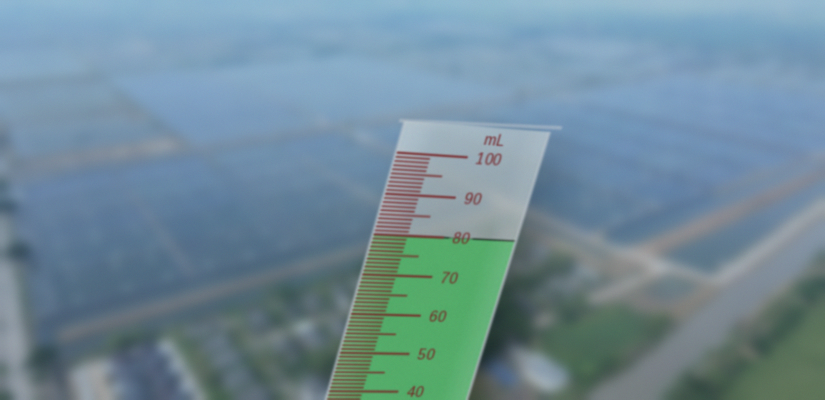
mL 80
